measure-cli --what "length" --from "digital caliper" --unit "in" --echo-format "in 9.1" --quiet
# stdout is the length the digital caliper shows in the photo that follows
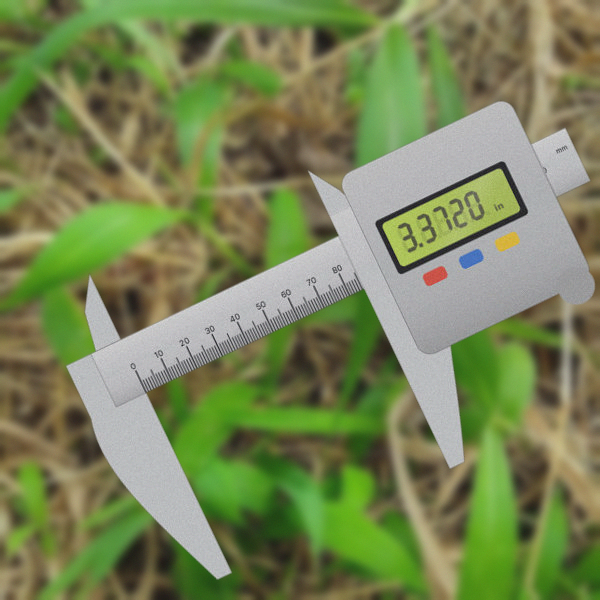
in 3.3720
